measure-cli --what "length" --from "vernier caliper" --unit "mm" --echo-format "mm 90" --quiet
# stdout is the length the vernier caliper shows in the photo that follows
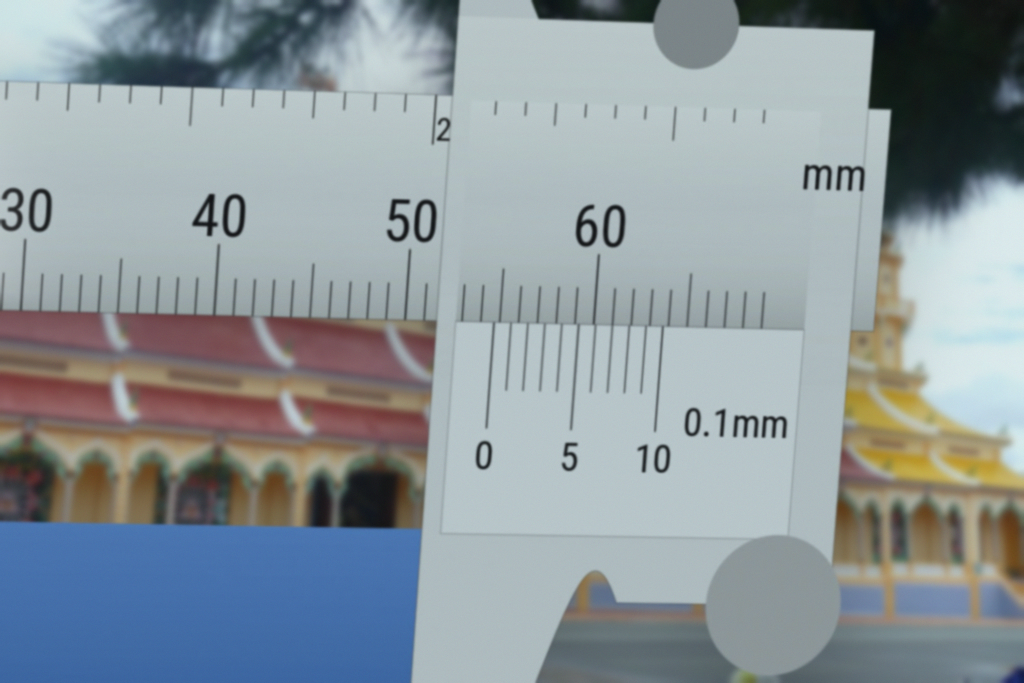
mm 54.7
